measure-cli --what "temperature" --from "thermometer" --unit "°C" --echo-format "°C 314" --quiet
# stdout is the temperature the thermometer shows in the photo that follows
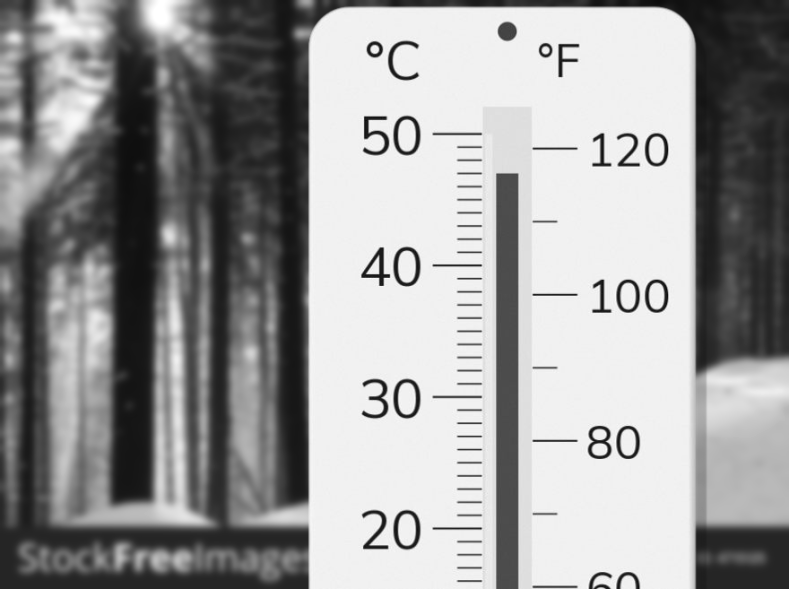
°C 47
